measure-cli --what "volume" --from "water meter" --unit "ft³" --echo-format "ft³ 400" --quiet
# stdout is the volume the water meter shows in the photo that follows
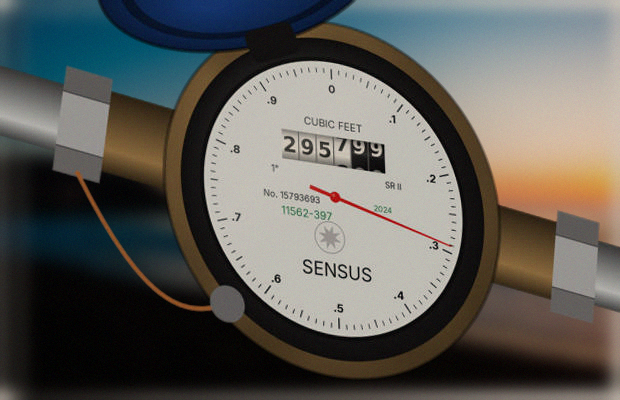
ft³ 295799.29
